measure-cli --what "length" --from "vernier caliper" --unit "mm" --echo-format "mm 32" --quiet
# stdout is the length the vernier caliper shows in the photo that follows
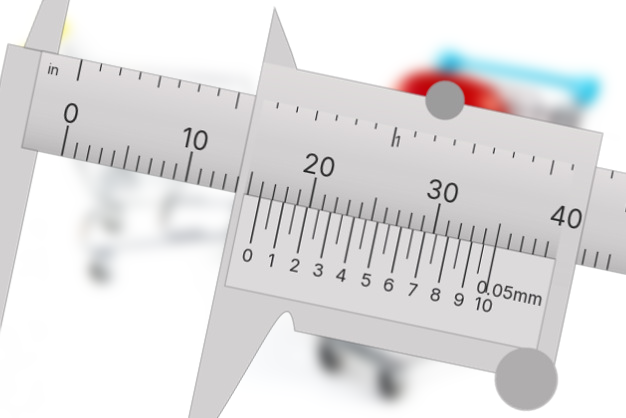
mm 16.0
